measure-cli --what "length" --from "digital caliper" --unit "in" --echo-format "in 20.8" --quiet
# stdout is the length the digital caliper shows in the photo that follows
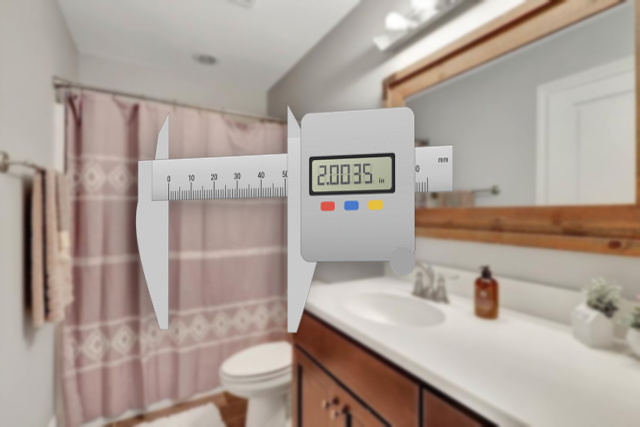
in 2.0035
